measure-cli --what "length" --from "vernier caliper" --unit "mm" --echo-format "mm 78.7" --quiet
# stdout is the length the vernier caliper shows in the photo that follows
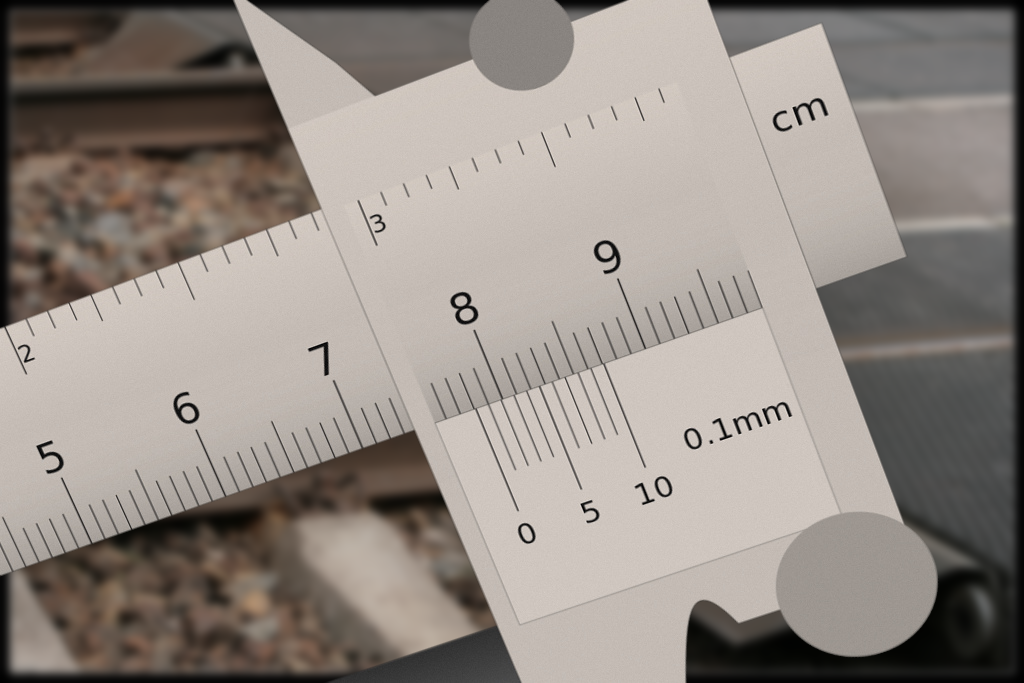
mm 78.1
